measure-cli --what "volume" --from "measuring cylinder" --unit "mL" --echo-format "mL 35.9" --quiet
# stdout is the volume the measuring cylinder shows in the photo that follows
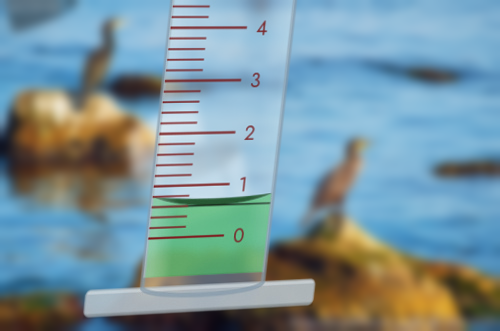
mL 0.6
